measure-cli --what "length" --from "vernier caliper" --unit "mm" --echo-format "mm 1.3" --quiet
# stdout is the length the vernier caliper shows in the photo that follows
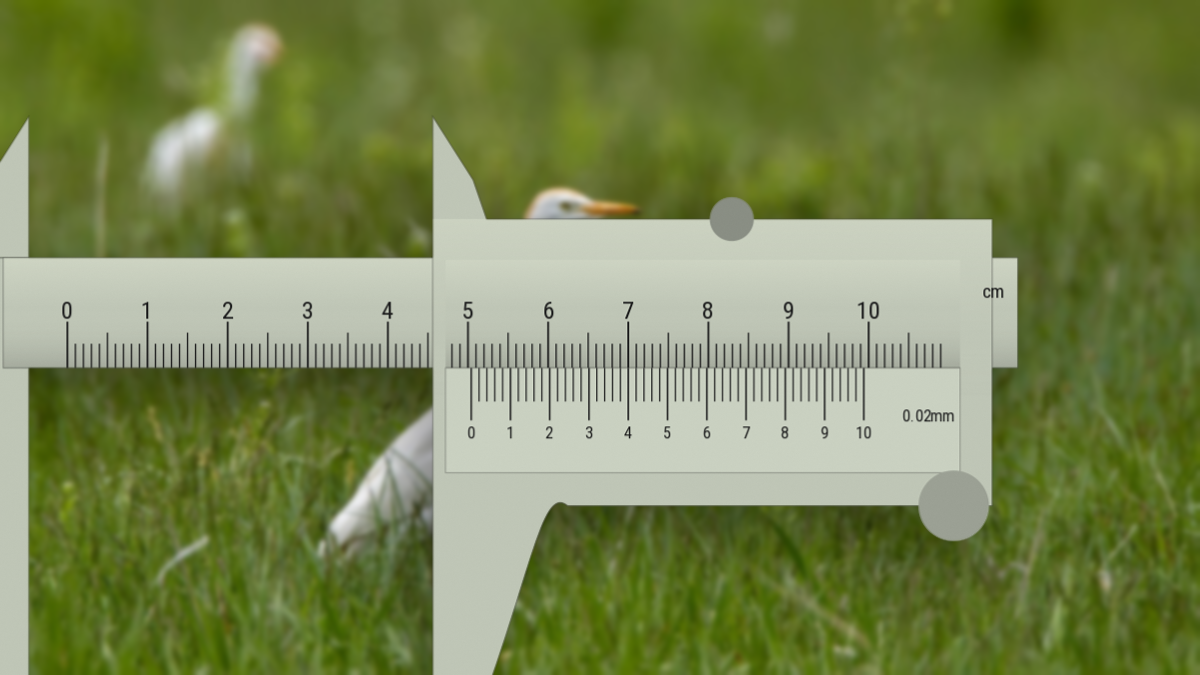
mm 50.4
